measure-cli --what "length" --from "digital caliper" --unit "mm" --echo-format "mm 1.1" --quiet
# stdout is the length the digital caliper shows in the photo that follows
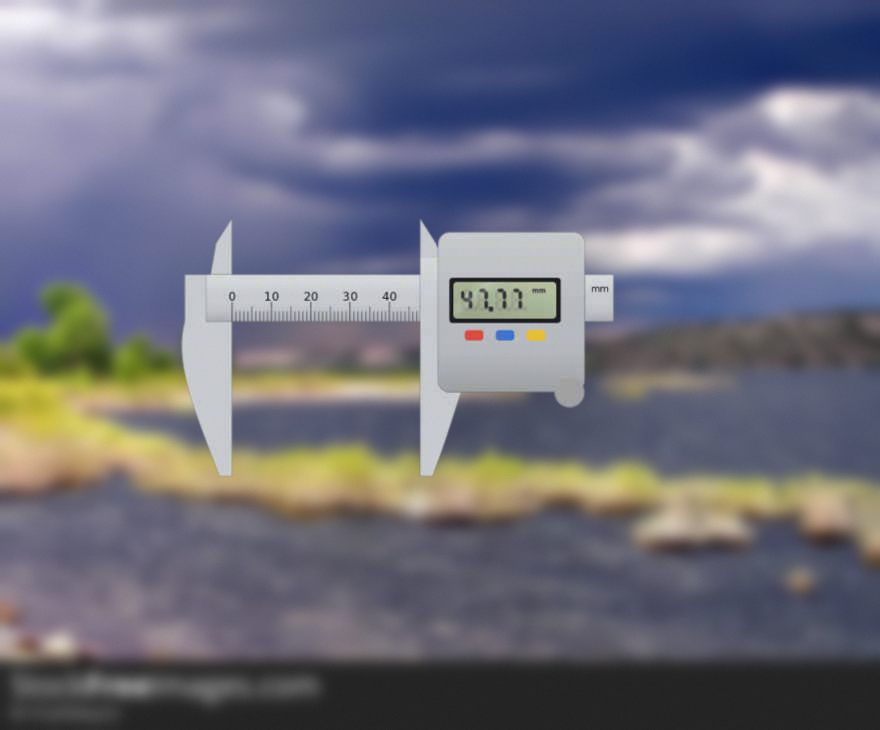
mm 47.77
